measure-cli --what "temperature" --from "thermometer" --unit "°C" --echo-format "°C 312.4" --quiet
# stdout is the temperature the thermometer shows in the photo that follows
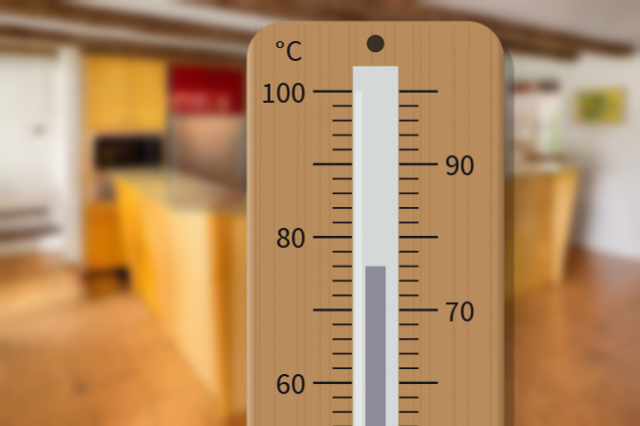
°C 76
